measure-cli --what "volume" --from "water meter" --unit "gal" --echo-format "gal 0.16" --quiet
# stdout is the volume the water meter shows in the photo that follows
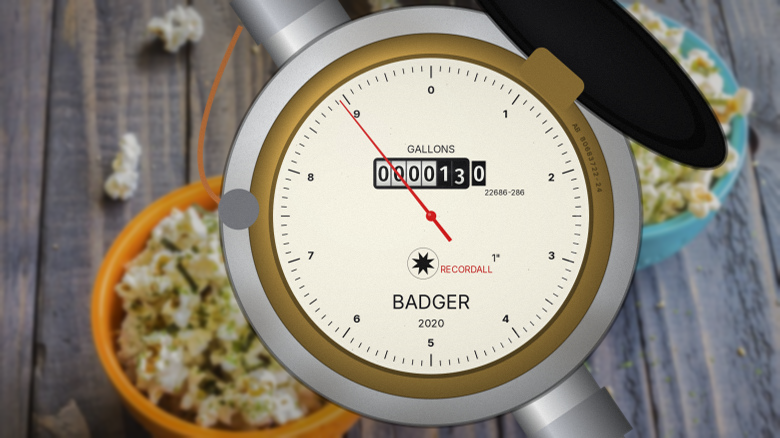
gal 128.9
